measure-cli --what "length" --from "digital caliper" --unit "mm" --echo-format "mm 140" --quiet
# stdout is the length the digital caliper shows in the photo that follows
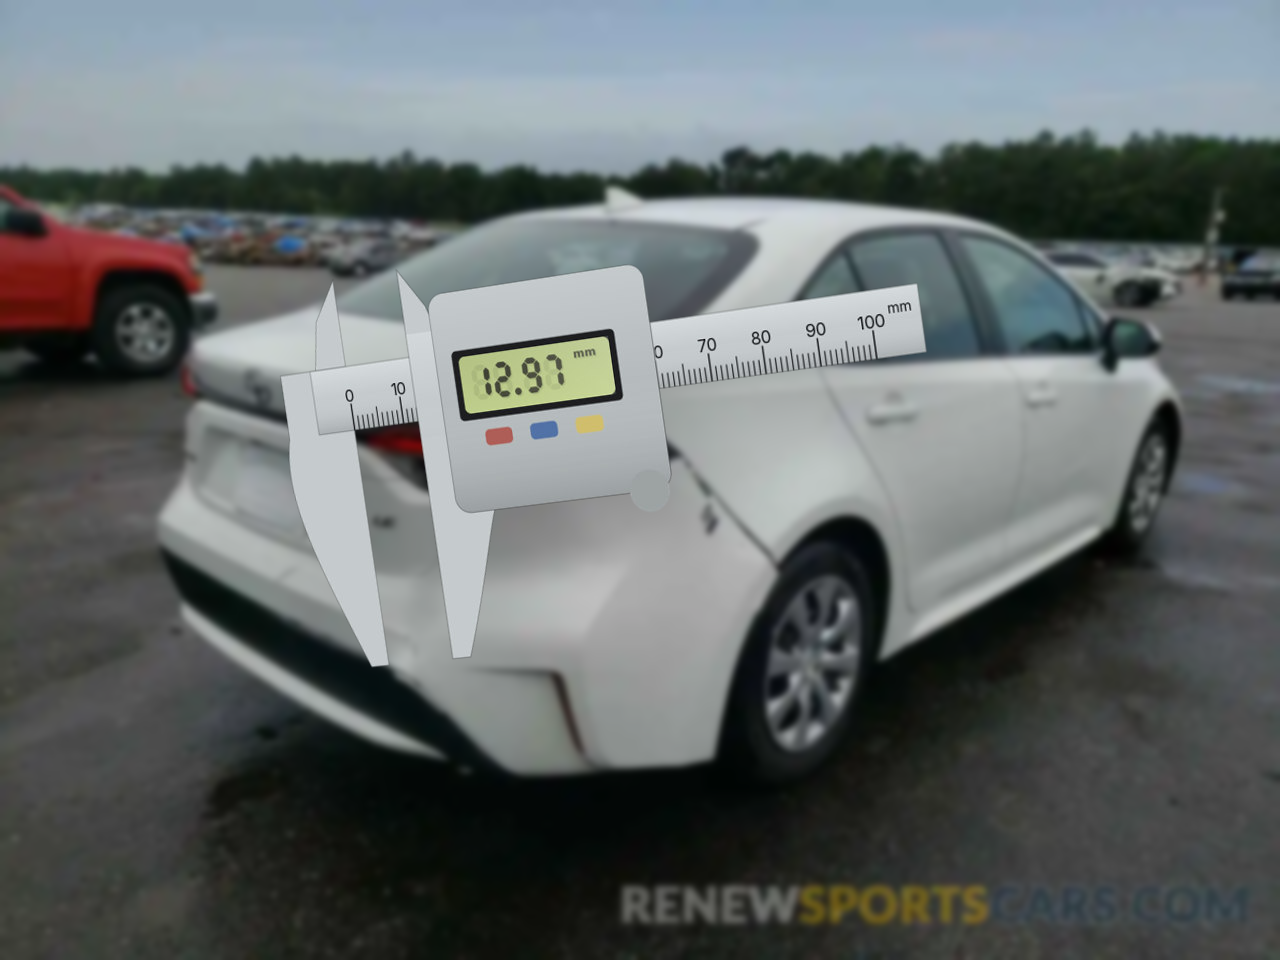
mm 12.97
